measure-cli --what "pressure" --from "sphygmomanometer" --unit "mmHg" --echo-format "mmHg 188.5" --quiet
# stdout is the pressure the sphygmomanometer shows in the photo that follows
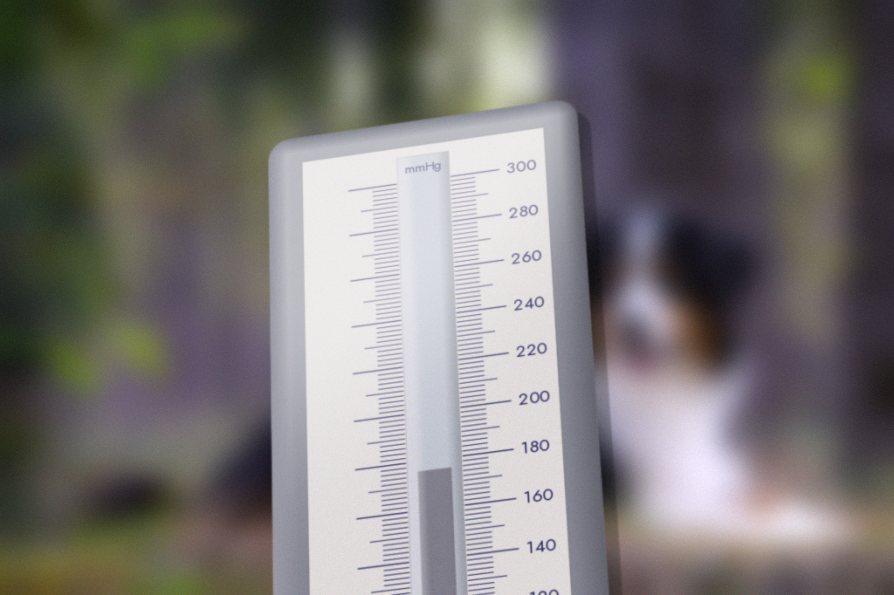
mmHg 176
